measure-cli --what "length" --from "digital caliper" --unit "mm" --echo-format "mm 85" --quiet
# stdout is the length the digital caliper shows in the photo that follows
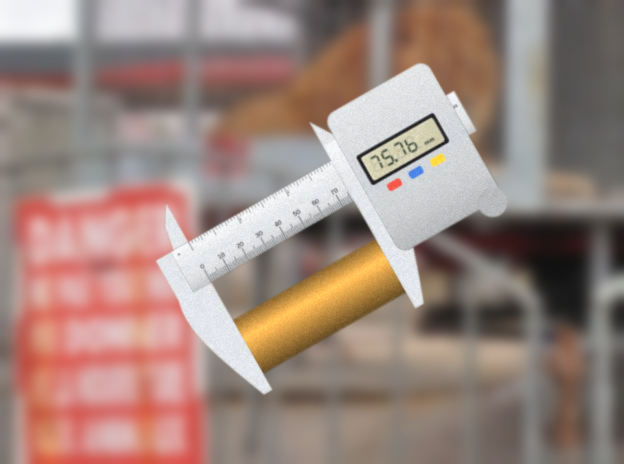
mm 75.76
